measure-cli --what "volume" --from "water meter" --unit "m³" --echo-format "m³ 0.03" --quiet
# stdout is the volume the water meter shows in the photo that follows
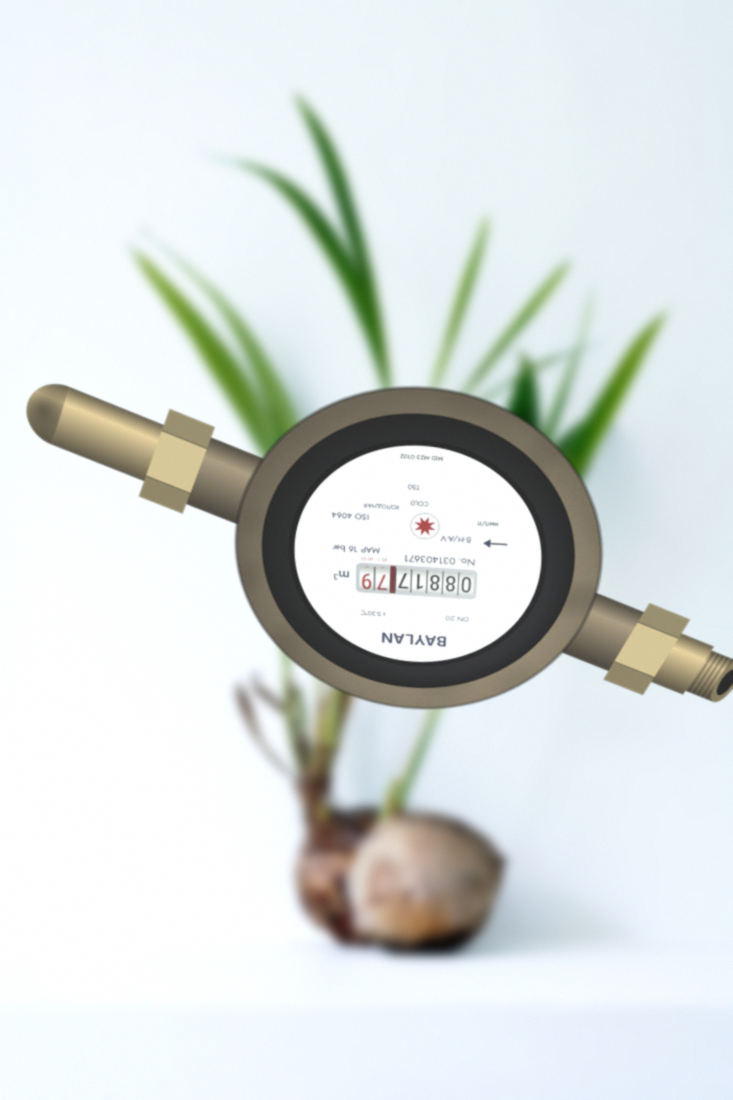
m³ 8817.79
